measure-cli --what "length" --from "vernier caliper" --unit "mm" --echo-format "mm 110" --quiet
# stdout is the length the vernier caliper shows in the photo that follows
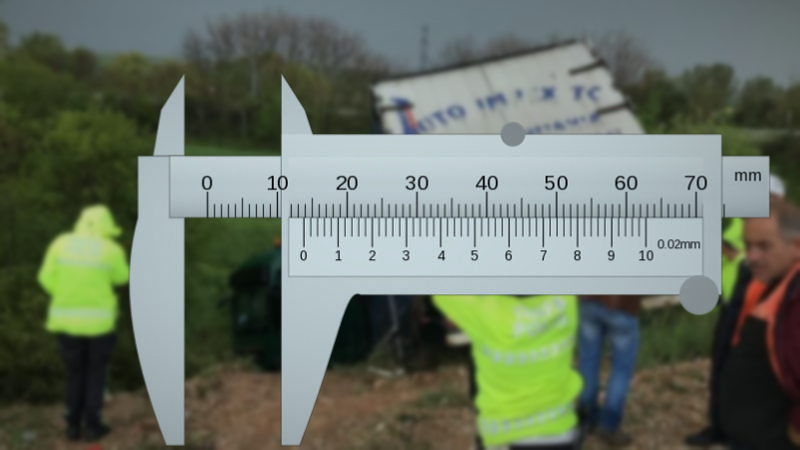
mm 13.8
